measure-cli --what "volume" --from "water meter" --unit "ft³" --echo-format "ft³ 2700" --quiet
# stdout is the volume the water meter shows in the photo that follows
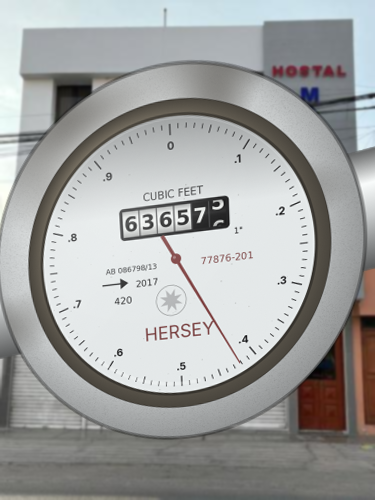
ft³ 636575.42
